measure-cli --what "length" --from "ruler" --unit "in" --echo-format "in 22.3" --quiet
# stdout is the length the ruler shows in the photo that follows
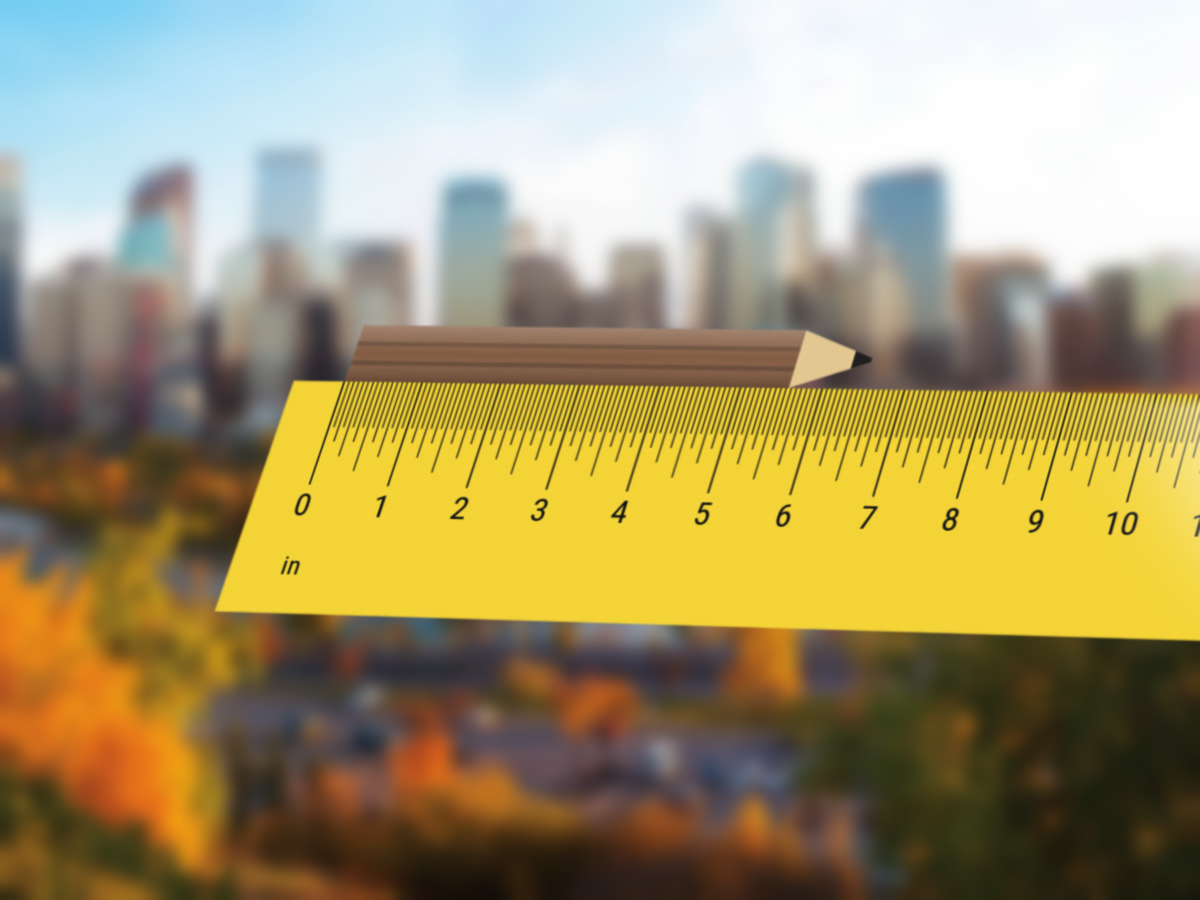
in 6.5
